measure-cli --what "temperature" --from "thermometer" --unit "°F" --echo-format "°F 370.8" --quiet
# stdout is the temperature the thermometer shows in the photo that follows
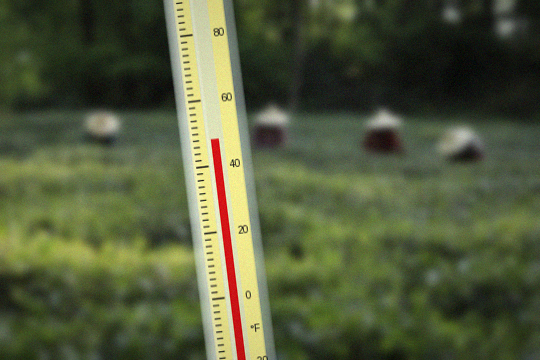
°F 48
